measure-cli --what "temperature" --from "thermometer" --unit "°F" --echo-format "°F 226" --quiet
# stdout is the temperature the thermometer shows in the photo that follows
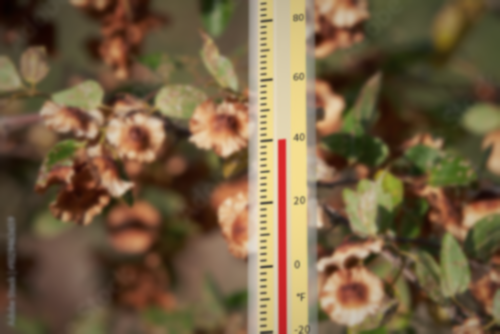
°F 40
